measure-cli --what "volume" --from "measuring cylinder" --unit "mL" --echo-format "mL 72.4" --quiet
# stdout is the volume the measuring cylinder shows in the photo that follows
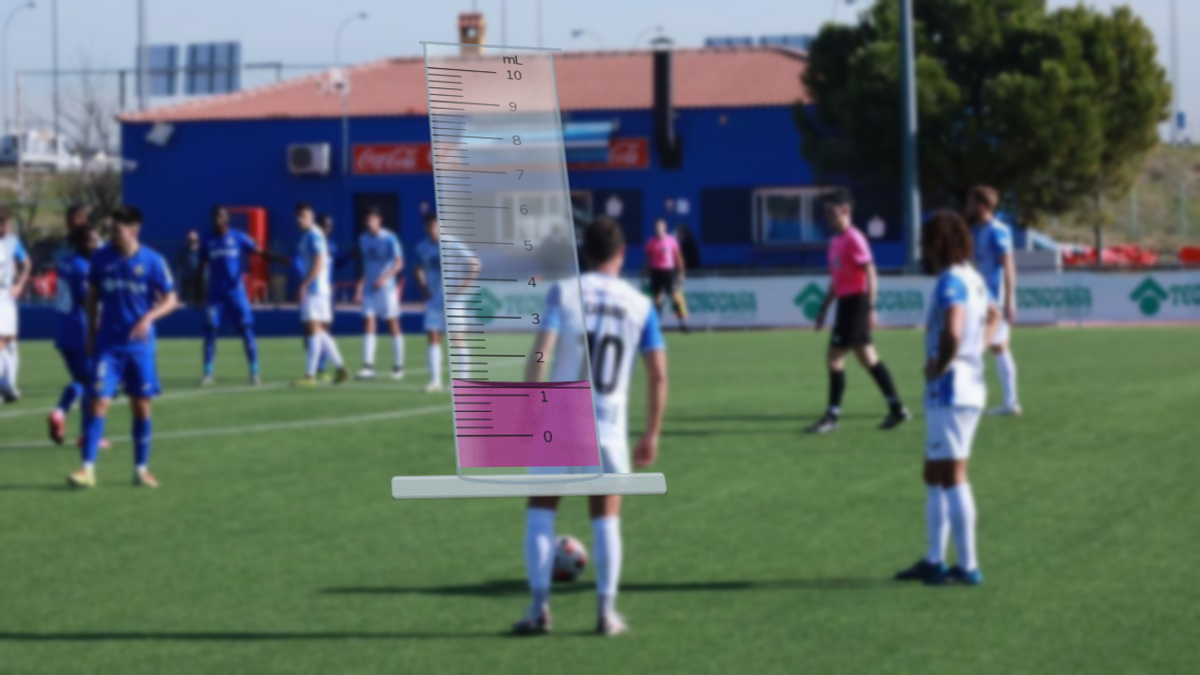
mL 1.2
